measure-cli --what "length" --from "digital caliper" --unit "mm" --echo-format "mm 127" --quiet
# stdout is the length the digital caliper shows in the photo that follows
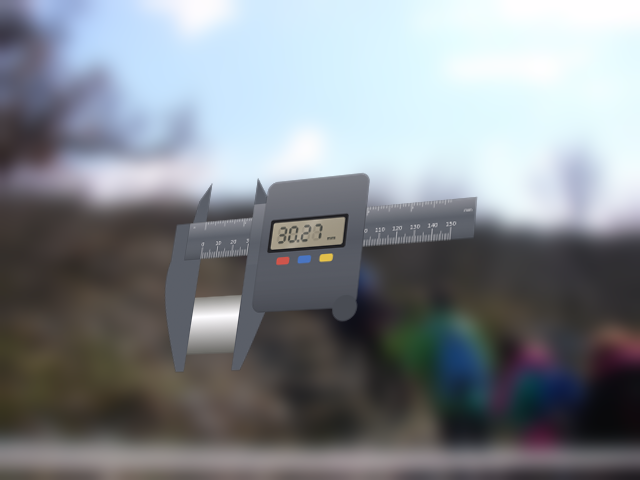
mm 30.27
